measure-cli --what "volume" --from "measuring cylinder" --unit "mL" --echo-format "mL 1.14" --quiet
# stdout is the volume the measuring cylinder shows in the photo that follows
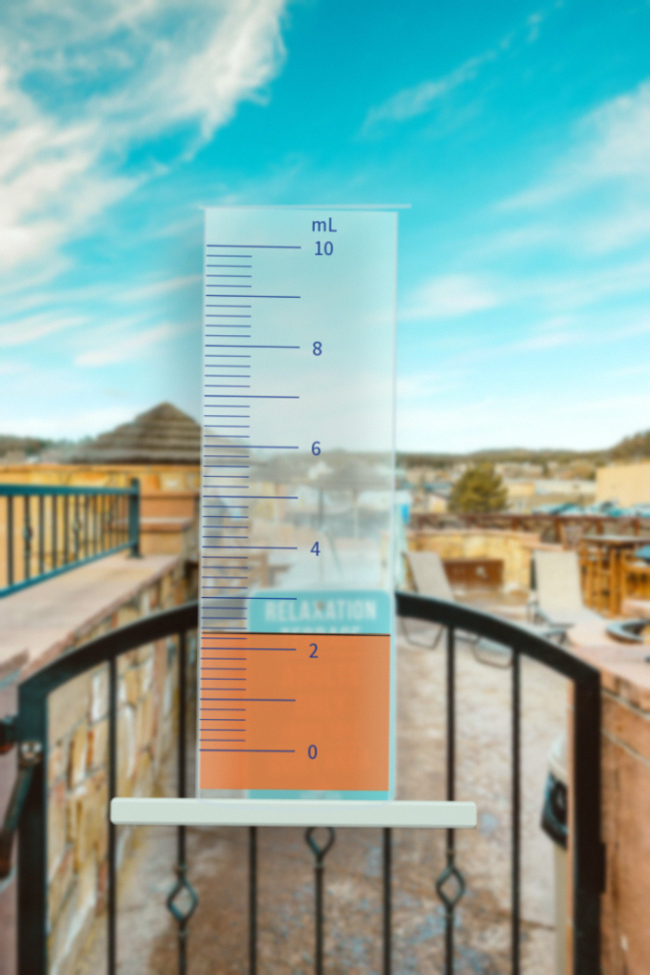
mL 2.3
